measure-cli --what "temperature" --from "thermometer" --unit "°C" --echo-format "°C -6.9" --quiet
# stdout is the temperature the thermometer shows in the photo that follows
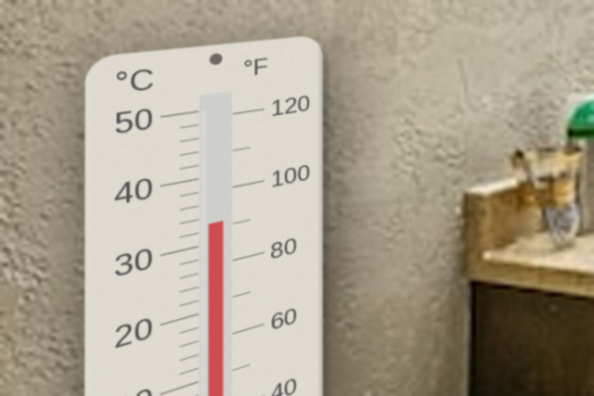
°C 33
